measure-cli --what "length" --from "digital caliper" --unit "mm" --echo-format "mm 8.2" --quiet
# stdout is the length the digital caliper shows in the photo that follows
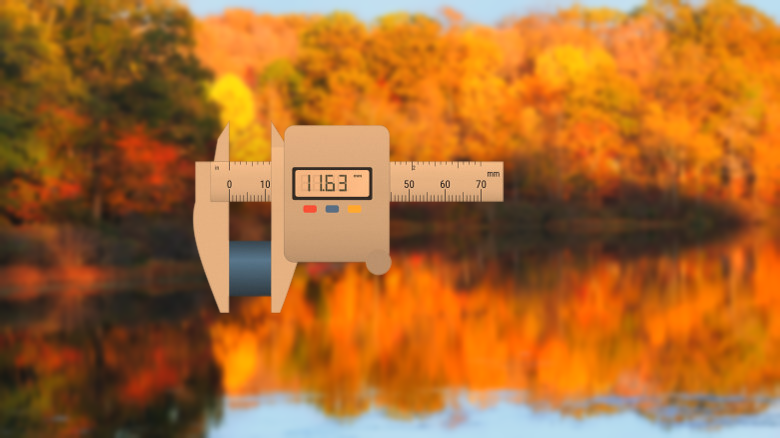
mm 11.63
